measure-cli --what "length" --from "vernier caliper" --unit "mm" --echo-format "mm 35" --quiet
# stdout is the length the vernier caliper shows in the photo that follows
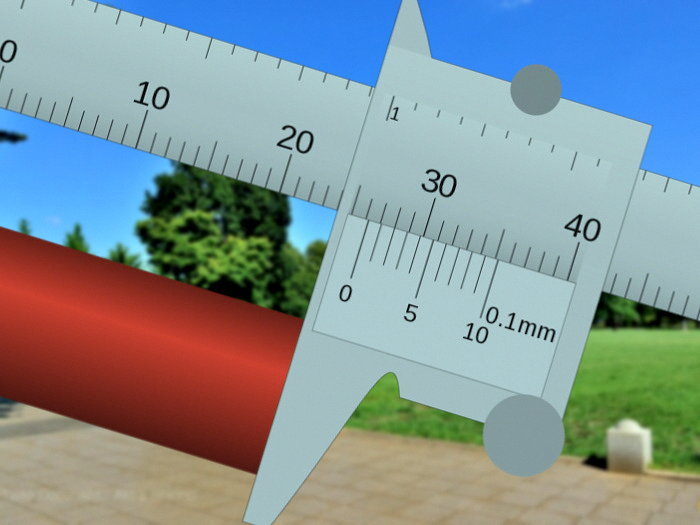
mm 26.2
